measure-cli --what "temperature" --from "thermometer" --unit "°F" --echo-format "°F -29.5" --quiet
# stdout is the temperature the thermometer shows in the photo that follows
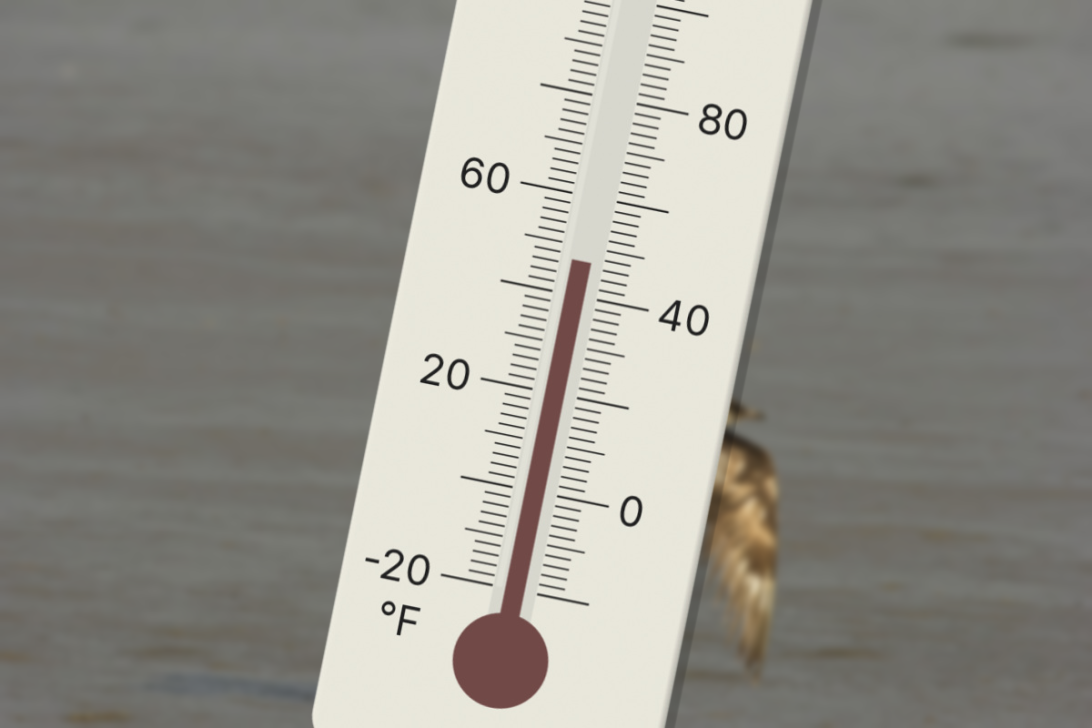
°F 47
